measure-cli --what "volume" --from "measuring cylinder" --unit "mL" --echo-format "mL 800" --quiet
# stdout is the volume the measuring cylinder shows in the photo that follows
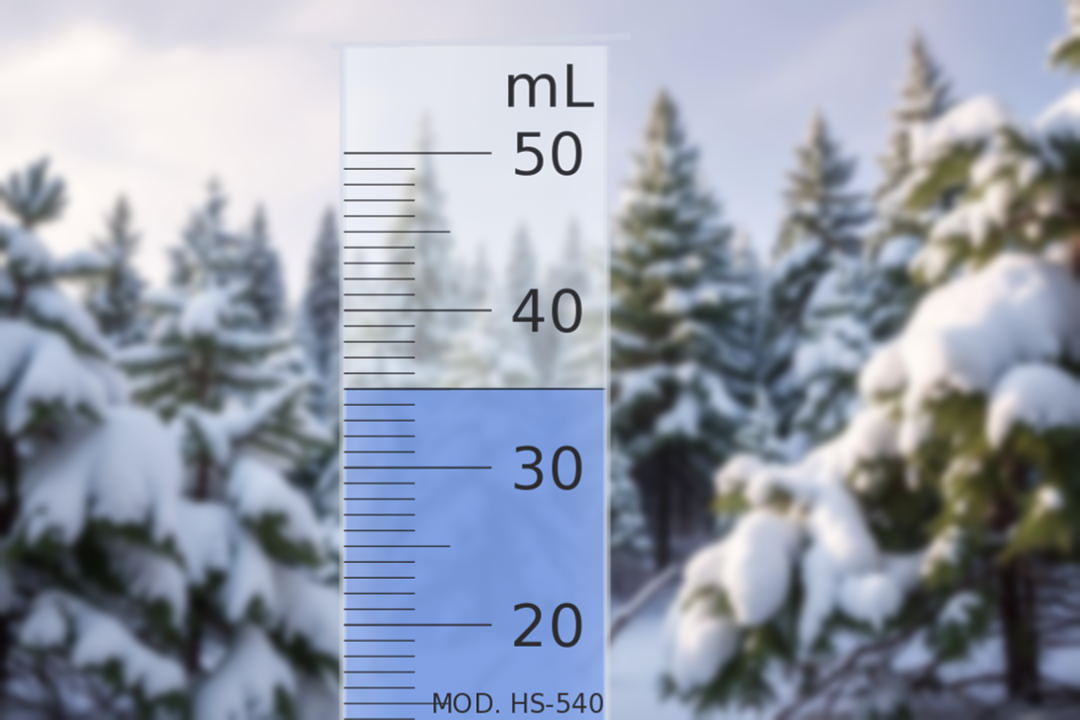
mL 35
